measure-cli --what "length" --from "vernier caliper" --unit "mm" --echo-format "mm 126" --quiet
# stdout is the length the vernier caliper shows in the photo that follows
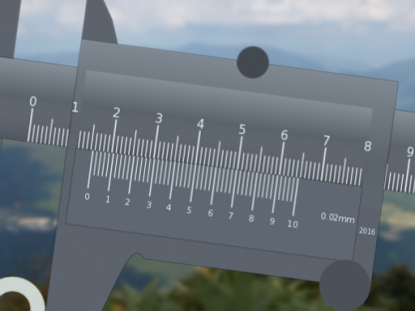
mm 15.5
